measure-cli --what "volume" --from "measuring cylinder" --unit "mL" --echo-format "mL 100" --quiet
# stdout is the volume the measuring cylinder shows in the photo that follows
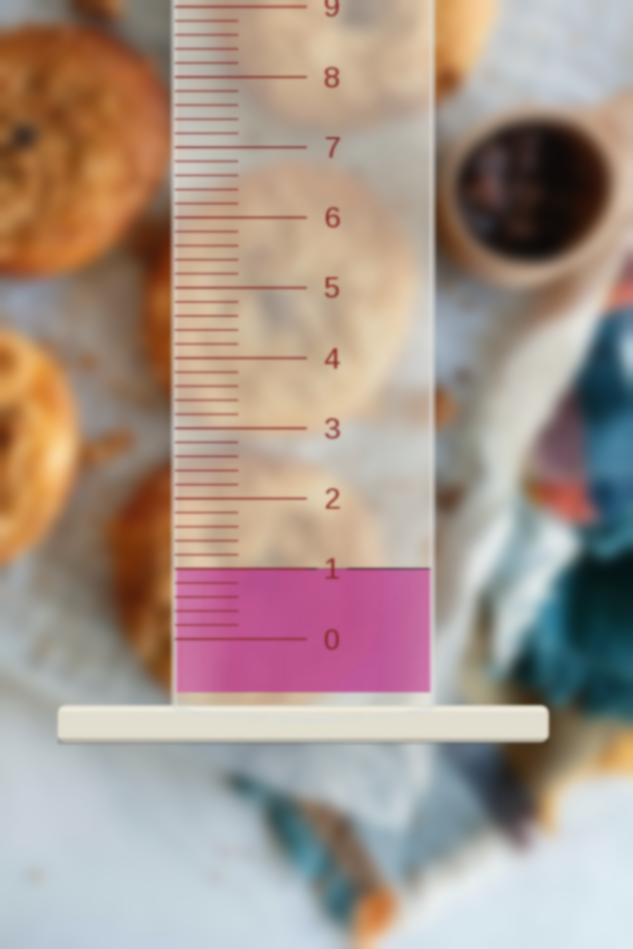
mL 1
